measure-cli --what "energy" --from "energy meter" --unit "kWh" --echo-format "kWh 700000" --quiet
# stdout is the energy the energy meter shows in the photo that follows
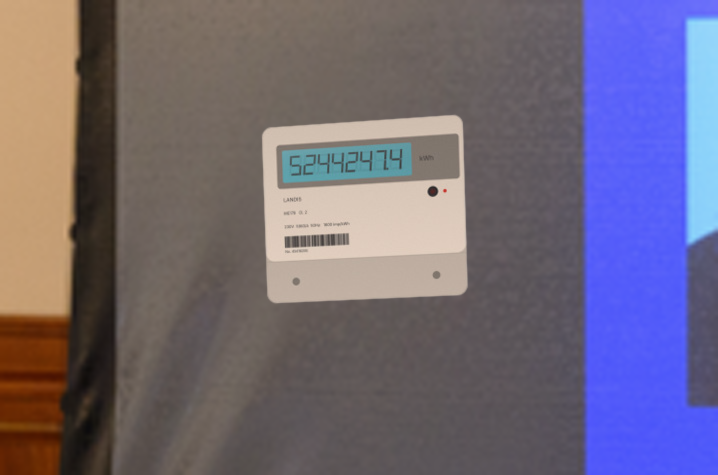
kWh 5244247.4
